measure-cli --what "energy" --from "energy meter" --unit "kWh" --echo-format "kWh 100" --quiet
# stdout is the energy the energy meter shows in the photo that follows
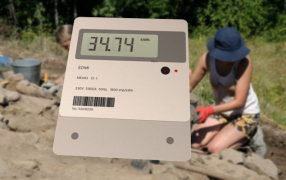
kWh 34.74
